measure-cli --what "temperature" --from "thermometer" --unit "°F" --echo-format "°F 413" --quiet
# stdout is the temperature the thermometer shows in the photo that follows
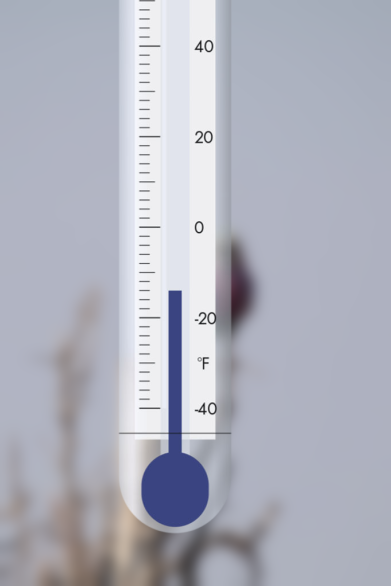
°F -14
